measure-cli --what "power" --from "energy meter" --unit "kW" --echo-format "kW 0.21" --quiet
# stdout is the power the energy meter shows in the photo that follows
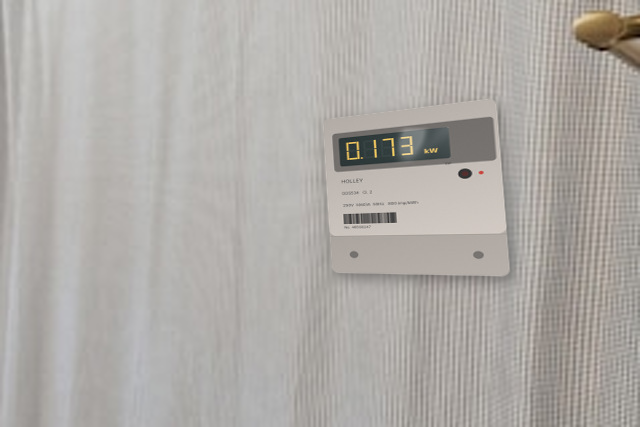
kW 0.173
